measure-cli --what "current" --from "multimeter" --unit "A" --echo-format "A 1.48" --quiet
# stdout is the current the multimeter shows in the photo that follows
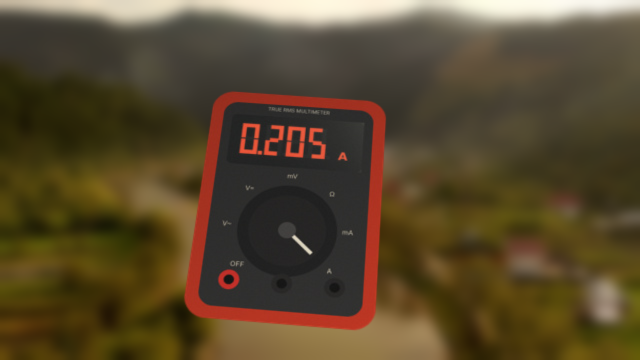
A 0.205
